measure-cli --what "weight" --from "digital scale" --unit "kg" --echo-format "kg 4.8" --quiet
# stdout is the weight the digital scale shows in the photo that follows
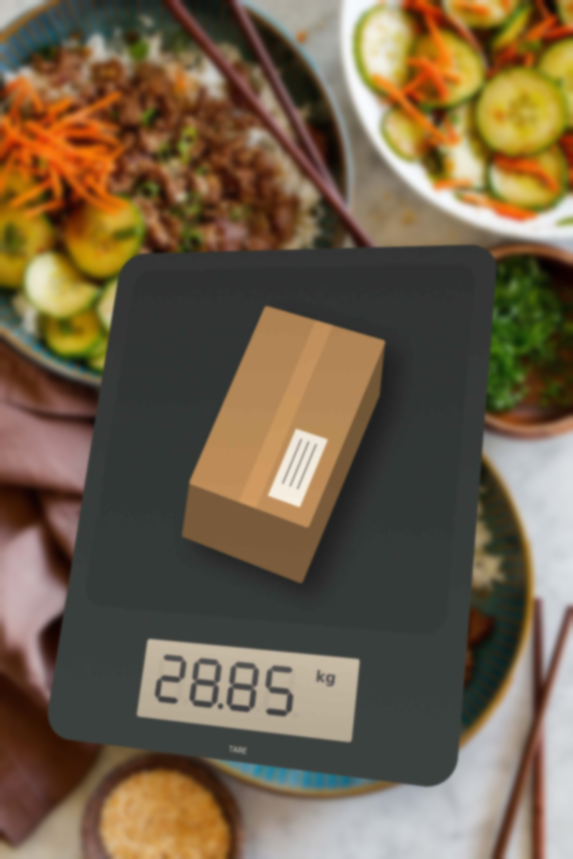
kg 28.85
